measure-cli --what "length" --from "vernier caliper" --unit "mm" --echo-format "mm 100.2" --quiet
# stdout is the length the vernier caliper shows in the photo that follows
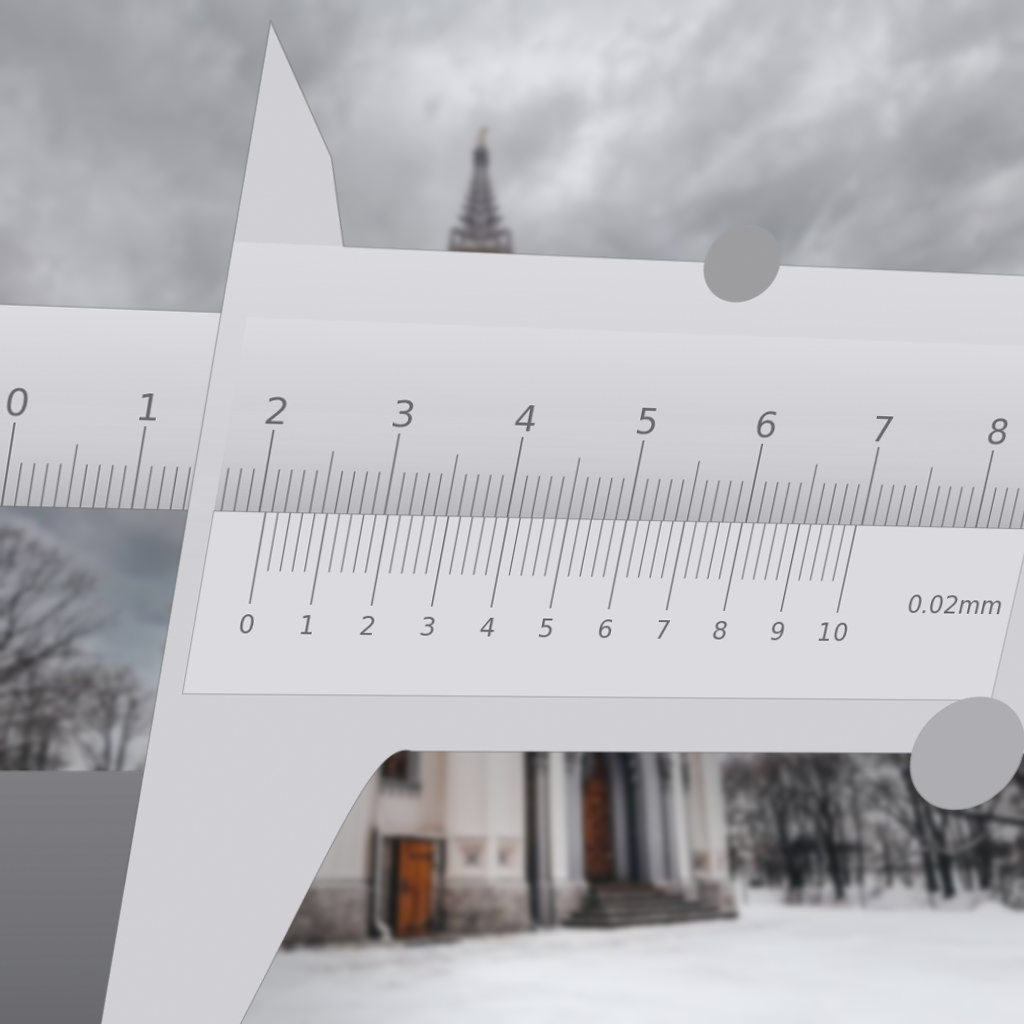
mm 20.5
